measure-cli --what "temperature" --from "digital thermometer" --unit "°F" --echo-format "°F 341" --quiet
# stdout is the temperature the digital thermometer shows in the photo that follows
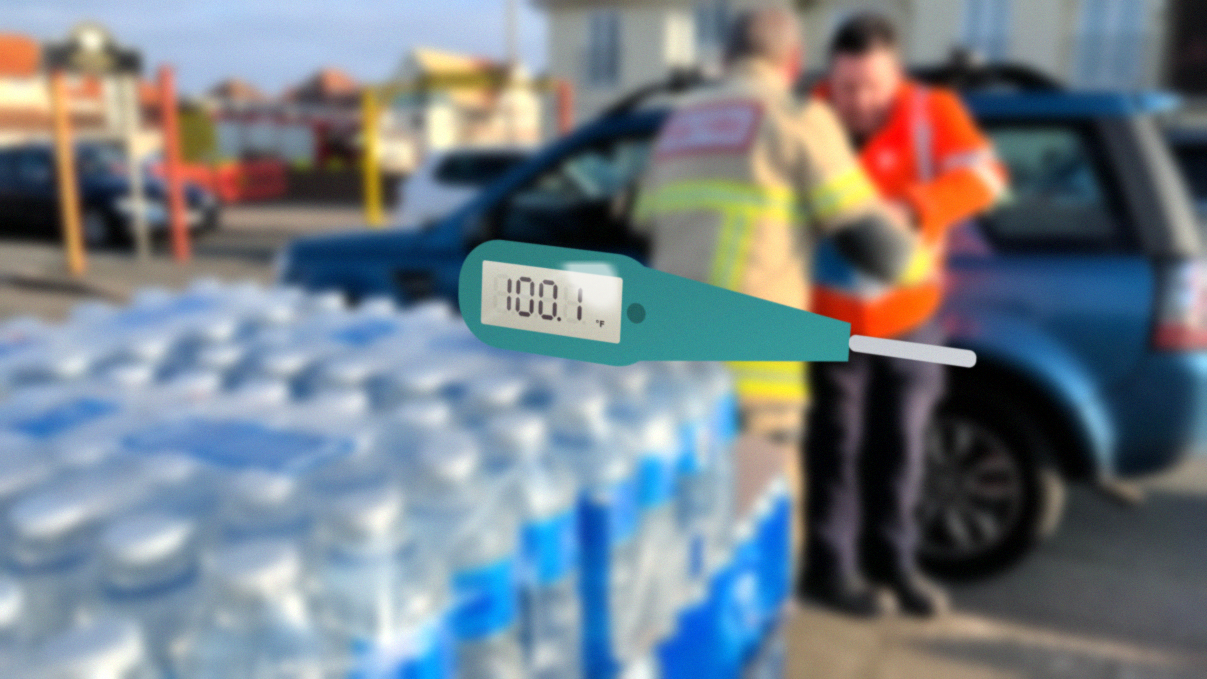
°F 100.1
